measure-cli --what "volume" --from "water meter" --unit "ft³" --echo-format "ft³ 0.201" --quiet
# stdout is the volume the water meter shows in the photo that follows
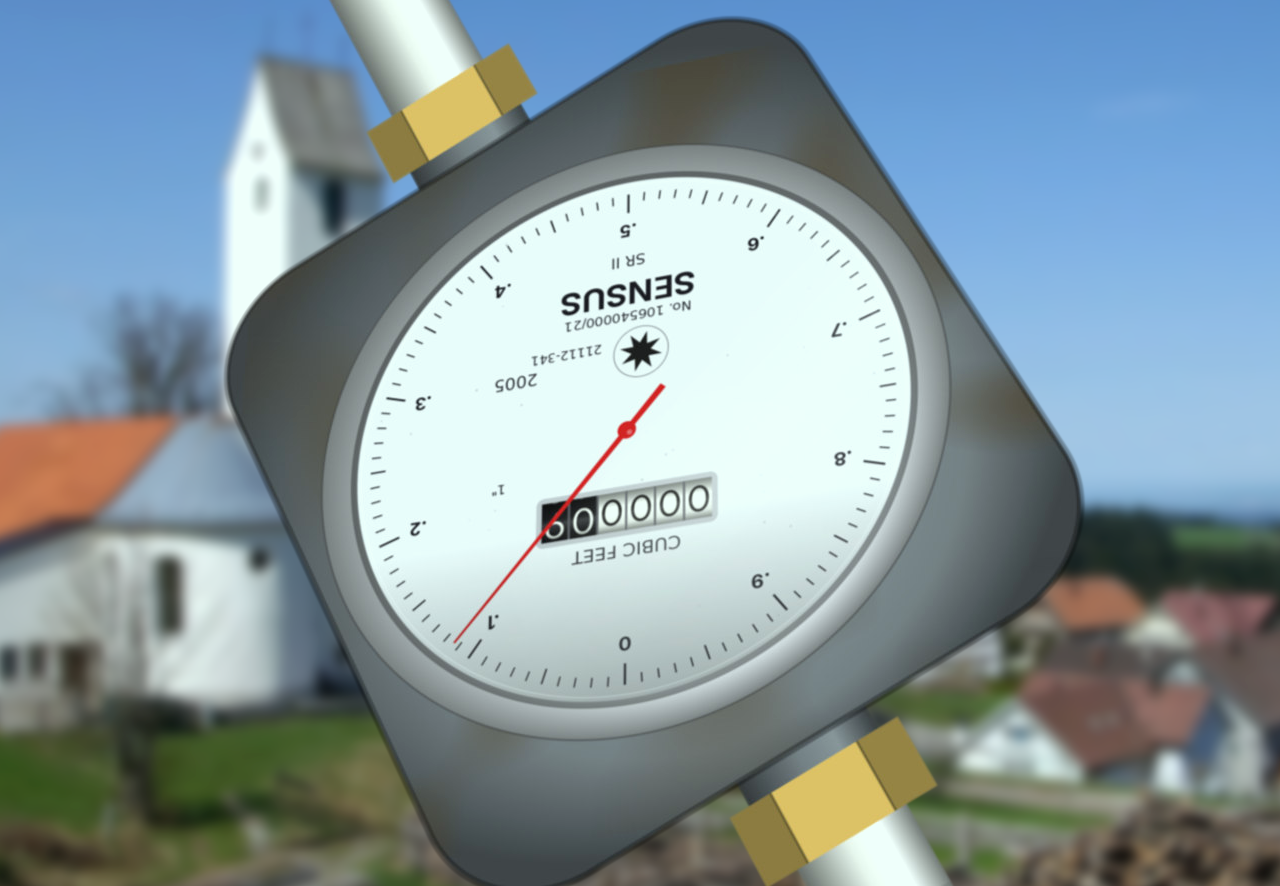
ft³ 9.11
